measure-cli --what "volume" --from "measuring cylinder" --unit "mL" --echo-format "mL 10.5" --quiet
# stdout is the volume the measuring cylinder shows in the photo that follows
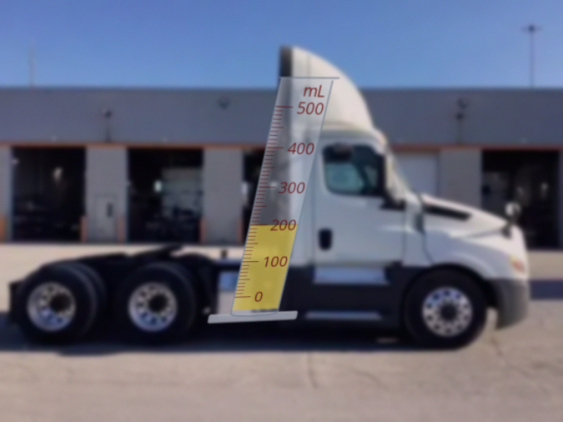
mL 200
